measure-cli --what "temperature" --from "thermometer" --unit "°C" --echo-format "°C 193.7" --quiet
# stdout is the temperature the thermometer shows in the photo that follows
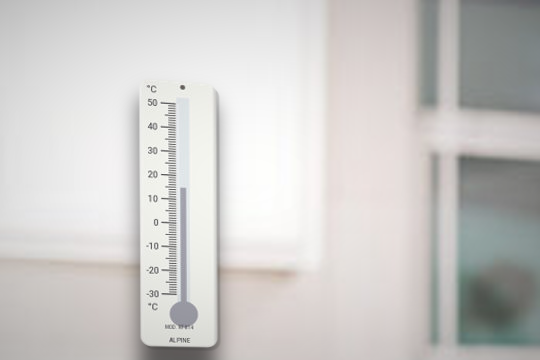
°C 15
